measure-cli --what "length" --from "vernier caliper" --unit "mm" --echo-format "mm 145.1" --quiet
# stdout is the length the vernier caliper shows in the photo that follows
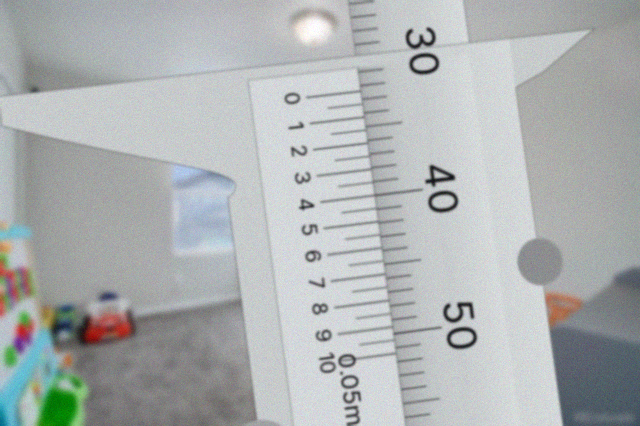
mm 32.4
